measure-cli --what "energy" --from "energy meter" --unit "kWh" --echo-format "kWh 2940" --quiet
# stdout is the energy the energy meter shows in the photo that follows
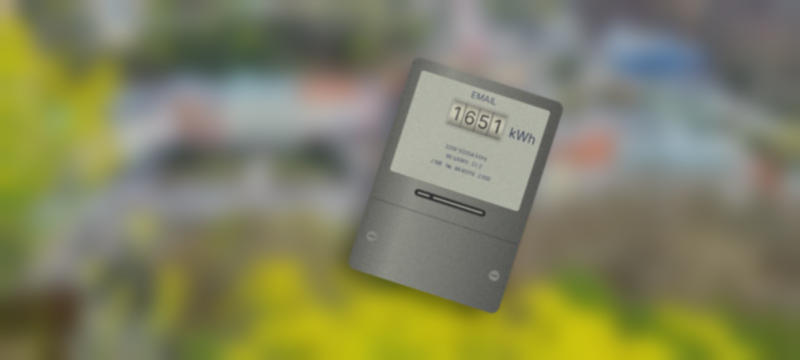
kWh 1651
